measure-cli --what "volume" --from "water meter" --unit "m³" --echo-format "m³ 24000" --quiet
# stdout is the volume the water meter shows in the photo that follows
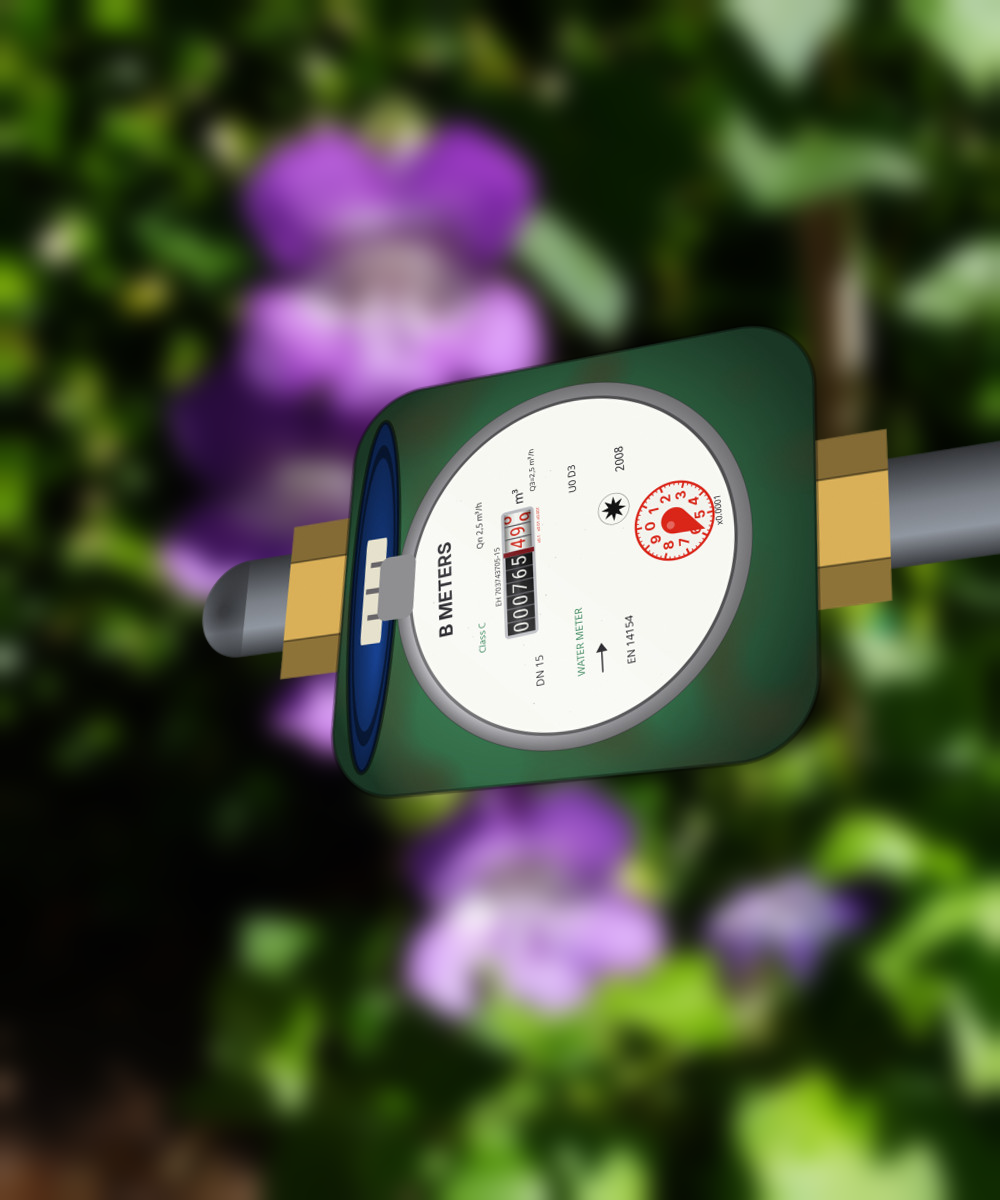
m³ 765.4985
